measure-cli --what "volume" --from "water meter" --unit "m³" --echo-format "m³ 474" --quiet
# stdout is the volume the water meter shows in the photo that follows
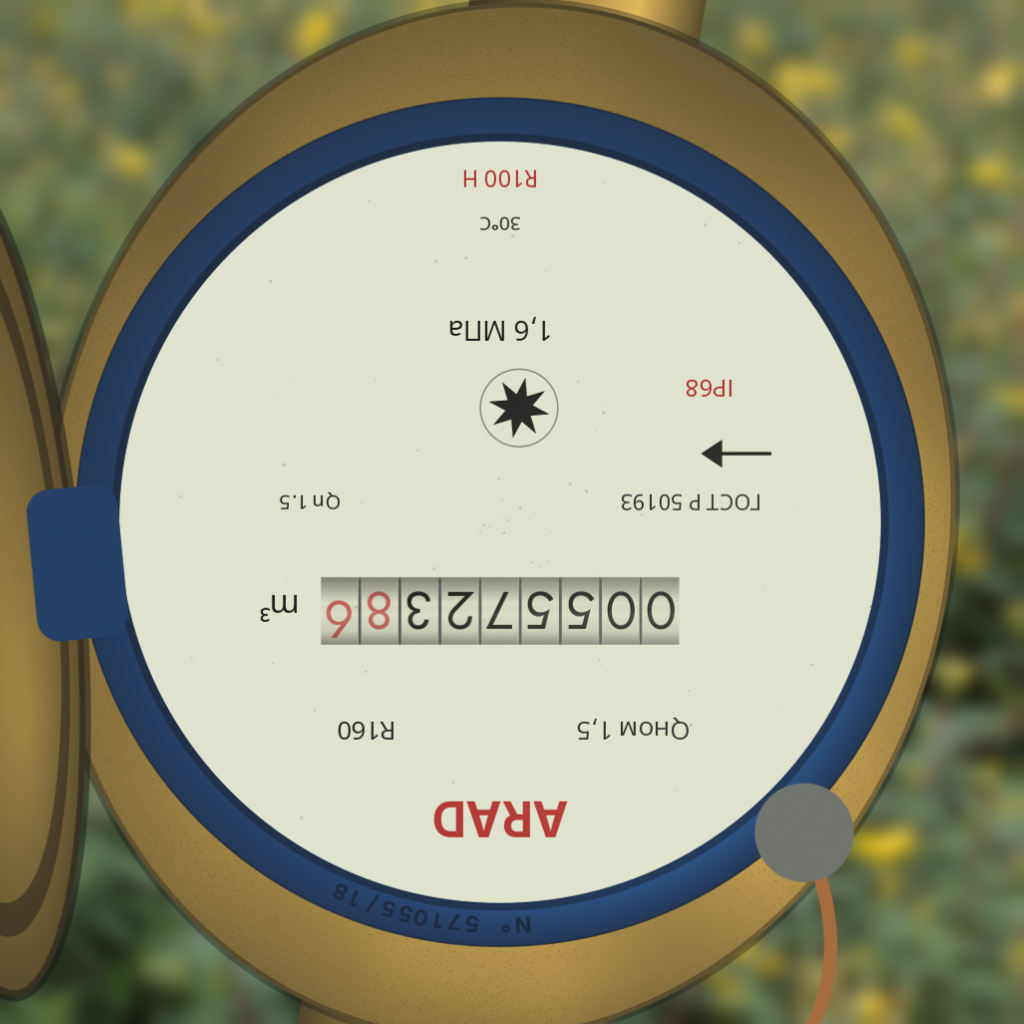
m³ 55723.86
